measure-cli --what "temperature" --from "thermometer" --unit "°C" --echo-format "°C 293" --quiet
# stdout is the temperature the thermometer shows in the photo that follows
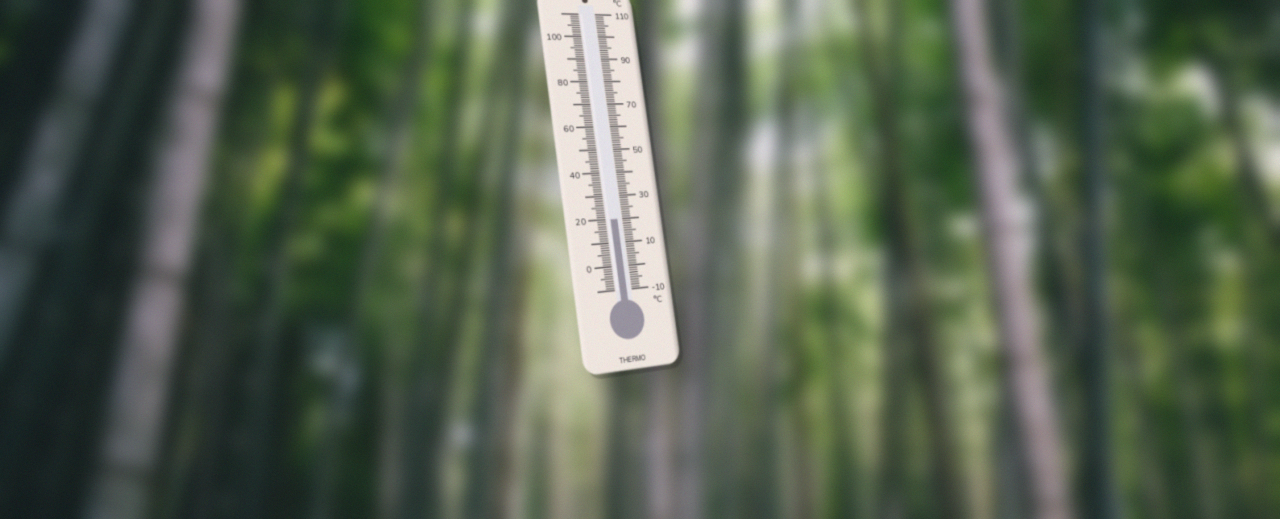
°C 20
